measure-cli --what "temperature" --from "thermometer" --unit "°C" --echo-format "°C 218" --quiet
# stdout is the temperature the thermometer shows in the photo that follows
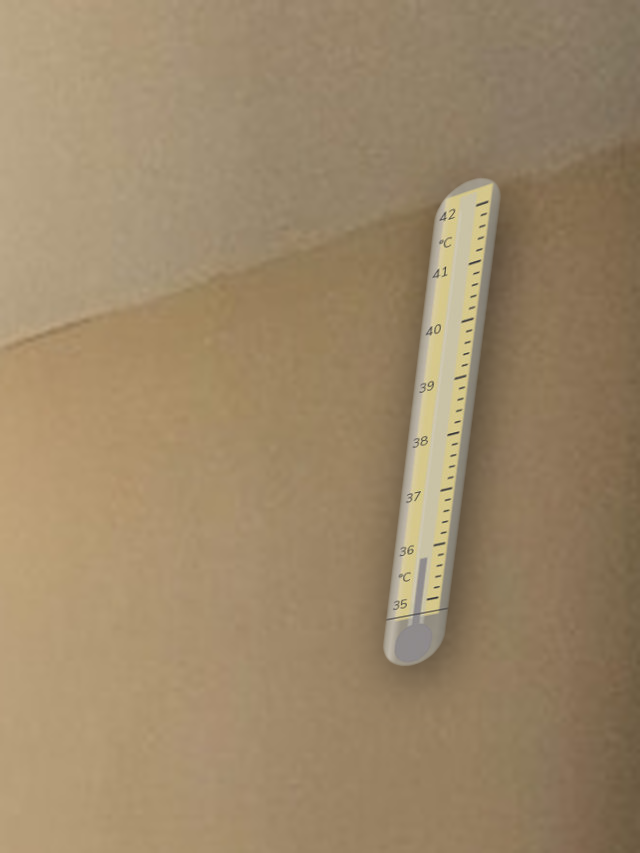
°C 35.8
